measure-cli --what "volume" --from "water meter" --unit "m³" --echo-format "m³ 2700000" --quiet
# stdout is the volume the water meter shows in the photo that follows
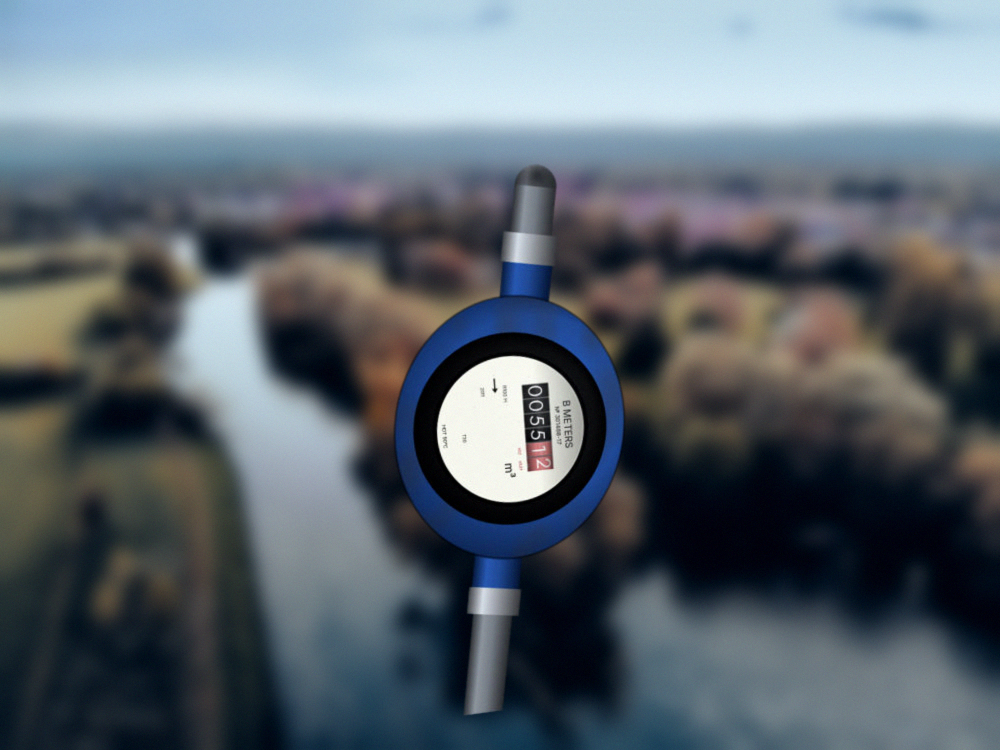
m³ 55.12
